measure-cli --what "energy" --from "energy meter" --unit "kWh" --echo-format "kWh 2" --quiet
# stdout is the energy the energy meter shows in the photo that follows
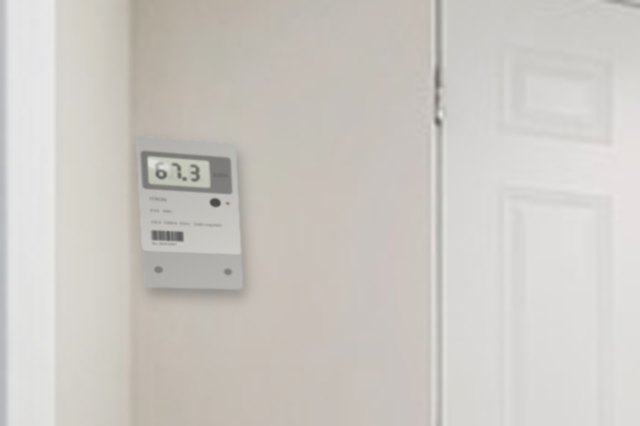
kWh 67.3
